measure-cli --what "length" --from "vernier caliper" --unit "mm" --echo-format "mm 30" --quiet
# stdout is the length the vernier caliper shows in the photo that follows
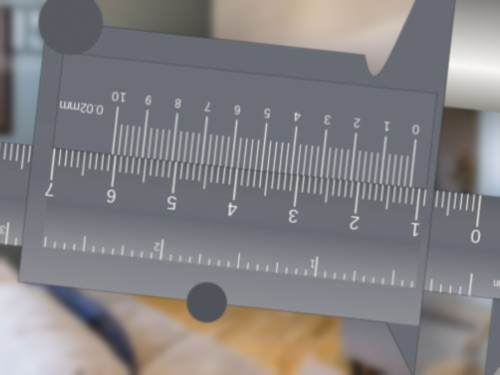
mm 11.5
